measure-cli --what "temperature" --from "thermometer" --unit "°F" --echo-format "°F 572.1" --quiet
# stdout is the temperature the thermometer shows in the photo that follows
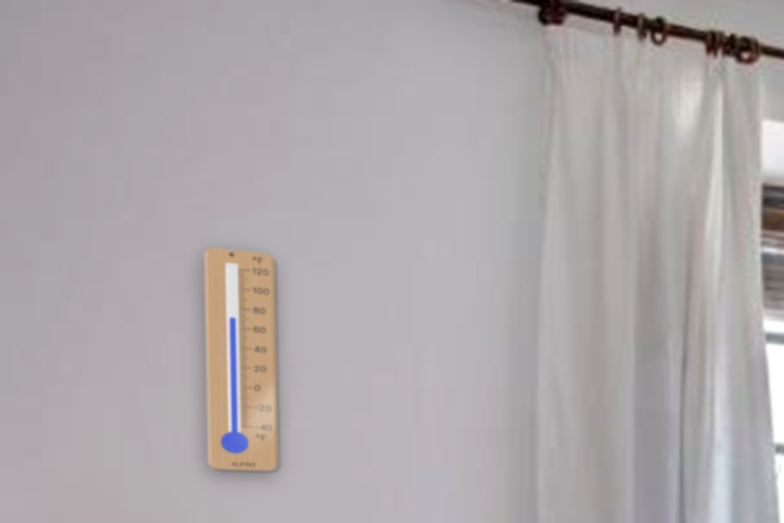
°F 70
